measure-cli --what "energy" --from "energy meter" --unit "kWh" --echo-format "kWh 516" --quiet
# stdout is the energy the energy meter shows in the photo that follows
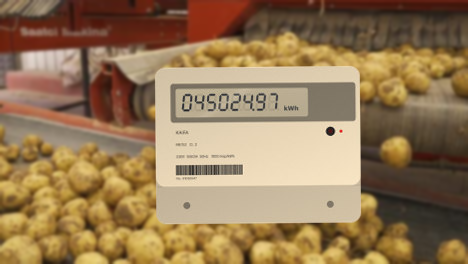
kWh 45024.97
